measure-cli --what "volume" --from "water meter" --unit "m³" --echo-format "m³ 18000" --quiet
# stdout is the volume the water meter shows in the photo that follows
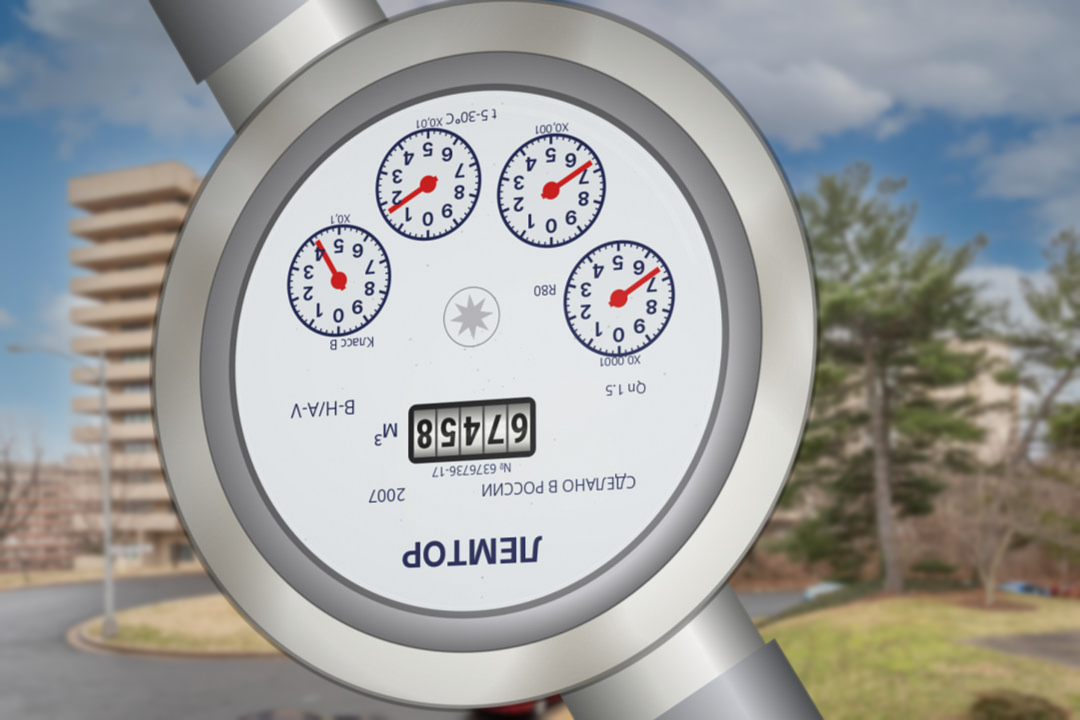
m³ 67458.4166
